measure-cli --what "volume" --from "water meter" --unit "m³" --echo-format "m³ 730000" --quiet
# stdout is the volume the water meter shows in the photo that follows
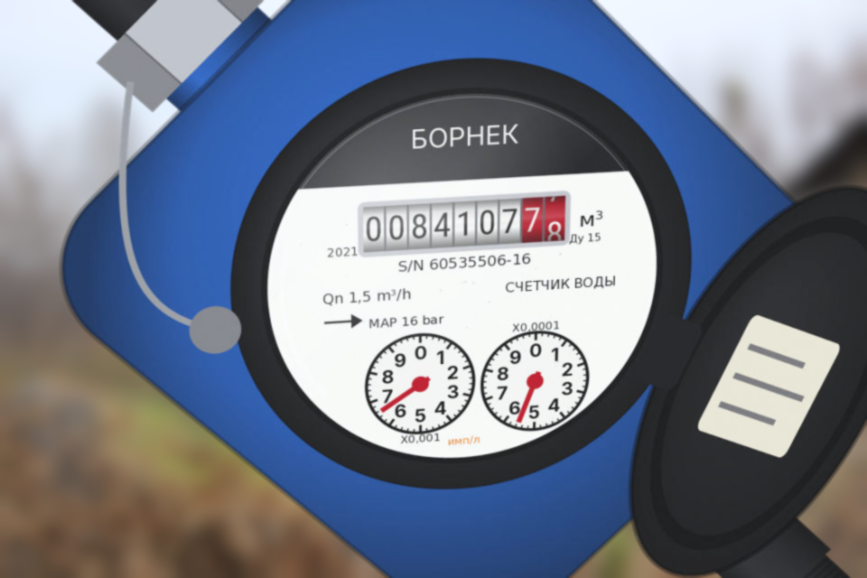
m³ 84107.7765
